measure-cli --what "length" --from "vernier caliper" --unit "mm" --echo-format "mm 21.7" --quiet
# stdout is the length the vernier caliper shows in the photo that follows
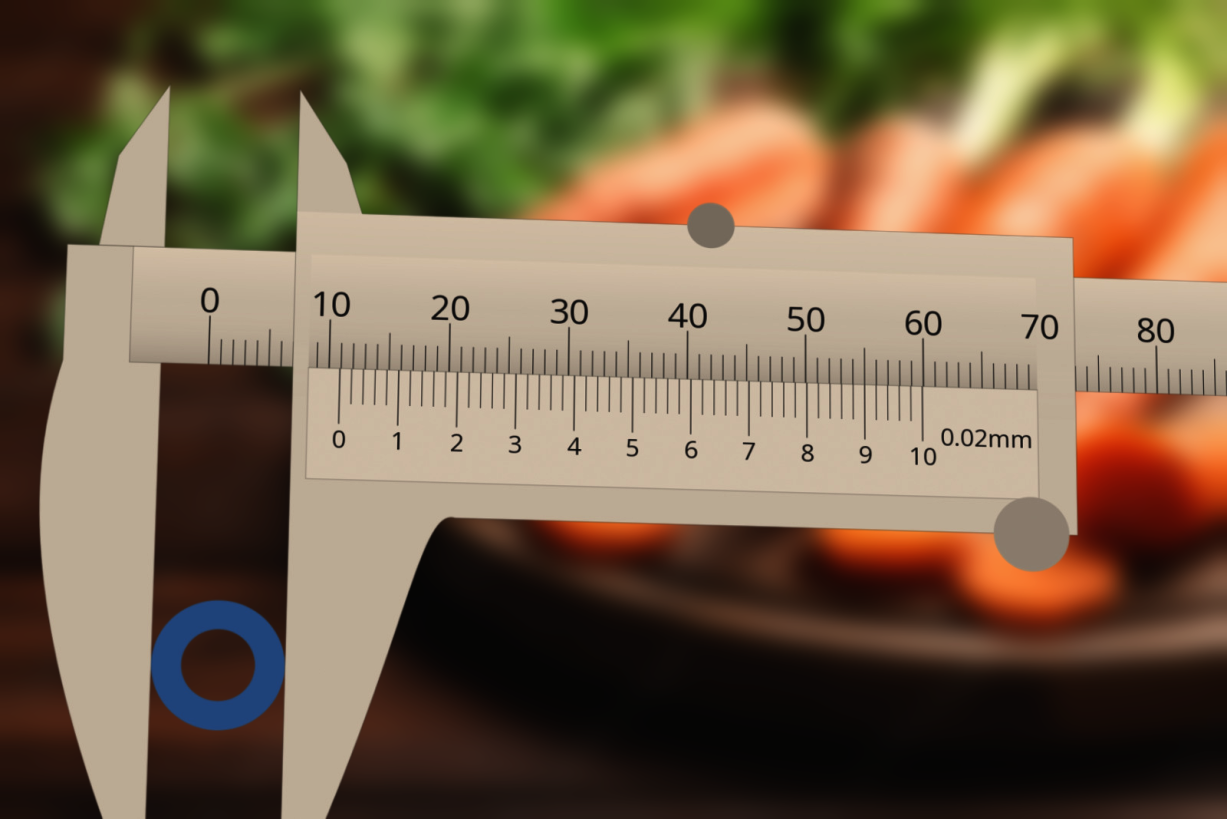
mm 10.9
